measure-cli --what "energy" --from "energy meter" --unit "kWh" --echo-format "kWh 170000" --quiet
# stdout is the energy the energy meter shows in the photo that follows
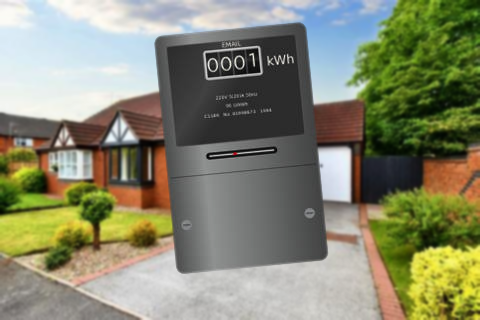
kWh 1
